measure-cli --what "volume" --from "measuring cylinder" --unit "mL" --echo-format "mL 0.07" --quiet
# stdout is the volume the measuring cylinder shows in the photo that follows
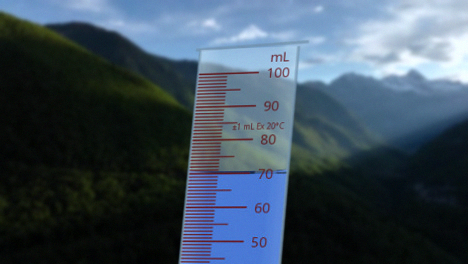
mL 70
